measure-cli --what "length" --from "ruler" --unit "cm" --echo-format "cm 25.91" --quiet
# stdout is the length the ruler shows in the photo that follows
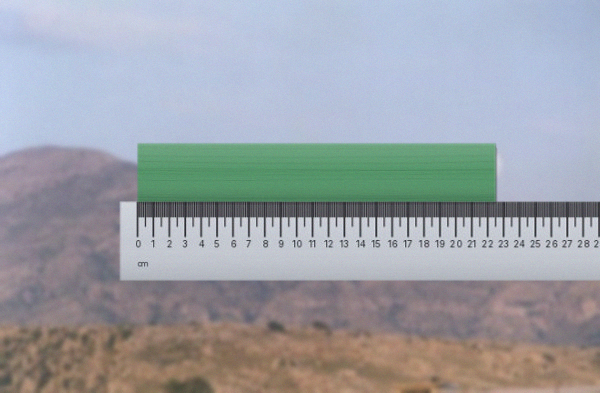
cm 22.5
